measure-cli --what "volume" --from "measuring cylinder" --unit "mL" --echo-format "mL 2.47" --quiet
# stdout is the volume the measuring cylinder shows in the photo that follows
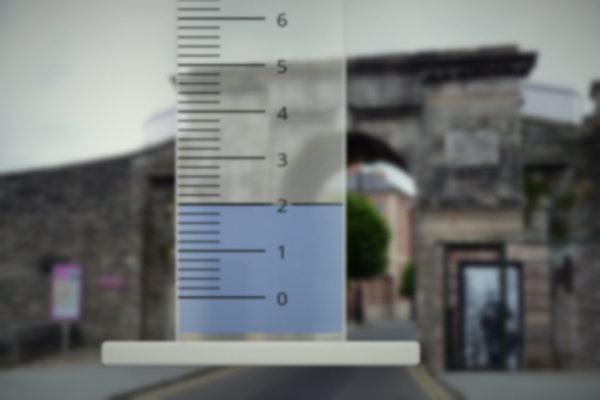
mL 2
